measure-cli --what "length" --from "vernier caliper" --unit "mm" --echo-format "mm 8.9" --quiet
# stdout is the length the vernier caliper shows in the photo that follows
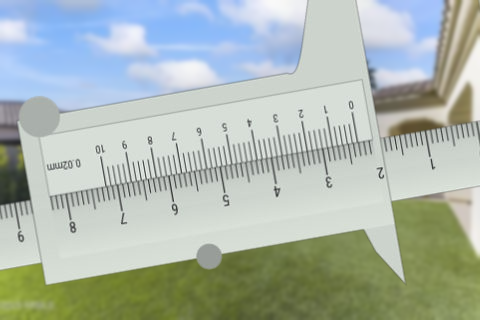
mm 23.2
